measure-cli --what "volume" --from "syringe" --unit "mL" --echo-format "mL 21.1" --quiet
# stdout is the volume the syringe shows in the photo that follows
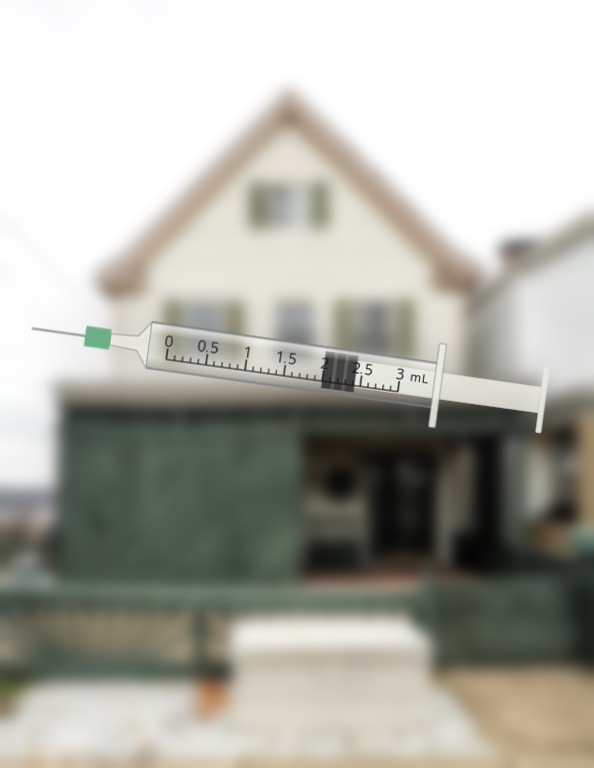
mL 2
